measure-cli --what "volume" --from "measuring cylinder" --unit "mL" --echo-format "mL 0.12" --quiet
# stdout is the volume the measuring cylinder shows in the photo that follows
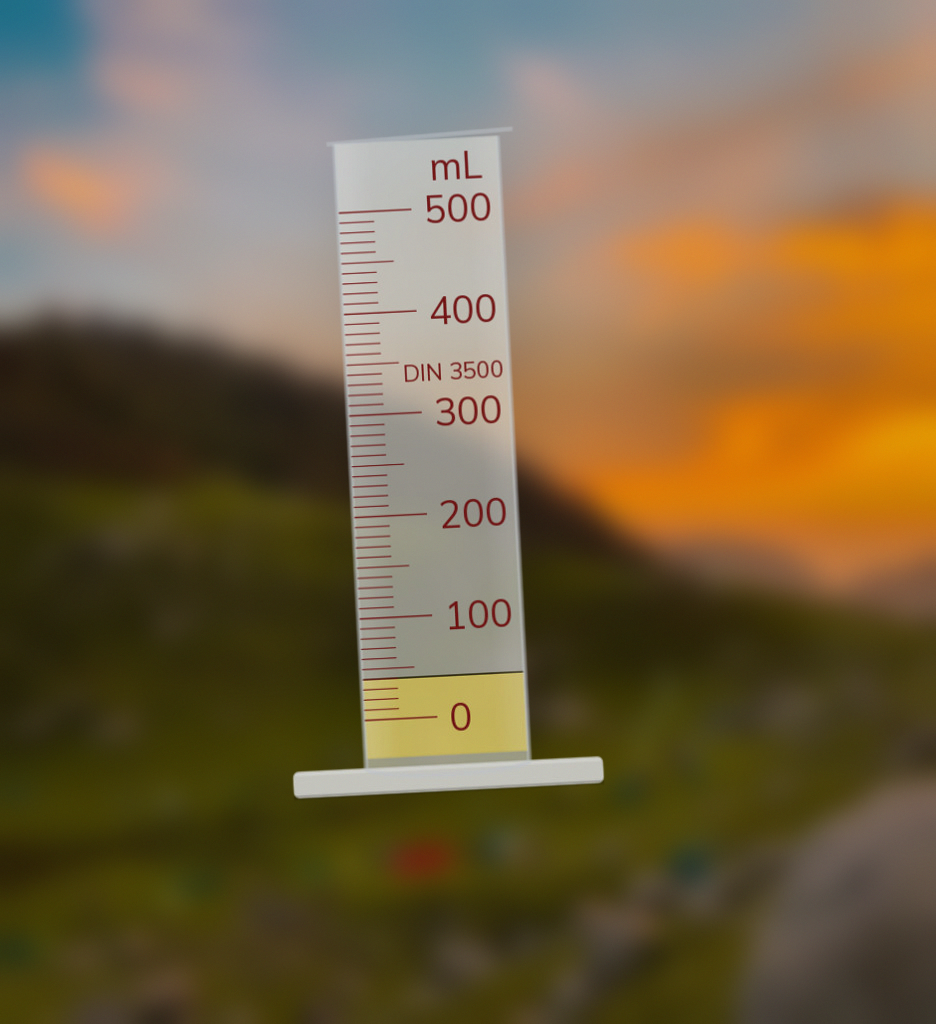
mL 40
